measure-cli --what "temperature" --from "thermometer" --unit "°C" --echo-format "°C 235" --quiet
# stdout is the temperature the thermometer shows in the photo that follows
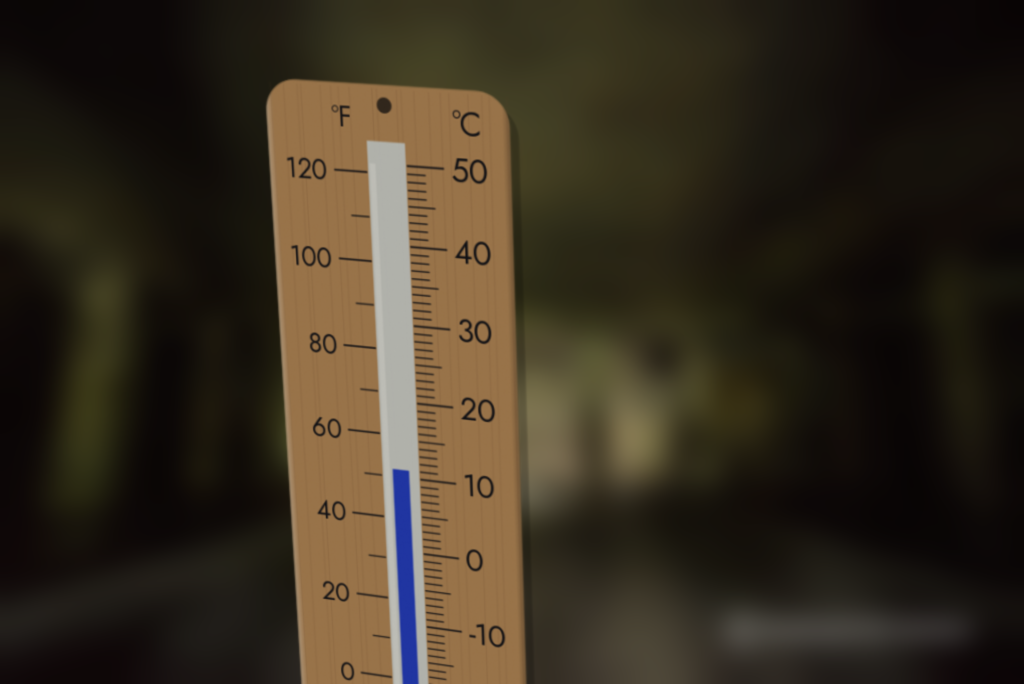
°C 11
